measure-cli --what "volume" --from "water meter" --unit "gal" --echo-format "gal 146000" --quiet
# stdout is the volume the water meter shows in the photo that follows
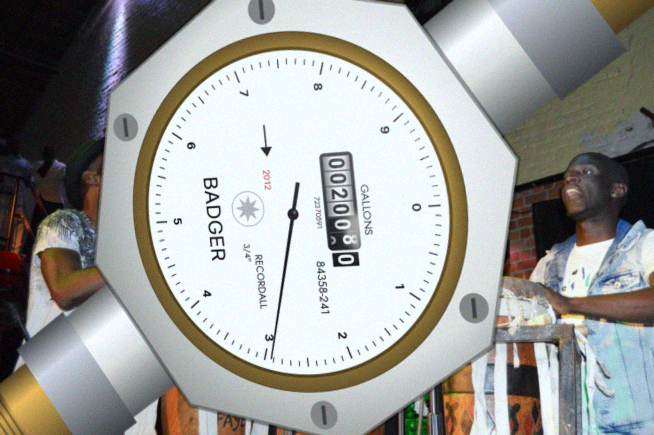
gal 20082.9
